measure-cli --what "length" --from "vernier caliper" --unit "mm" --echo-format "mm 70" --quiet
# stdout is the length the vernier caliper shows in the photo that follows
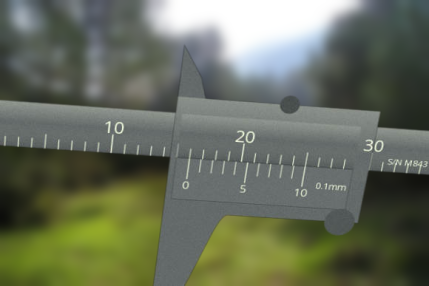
mm 16.0
